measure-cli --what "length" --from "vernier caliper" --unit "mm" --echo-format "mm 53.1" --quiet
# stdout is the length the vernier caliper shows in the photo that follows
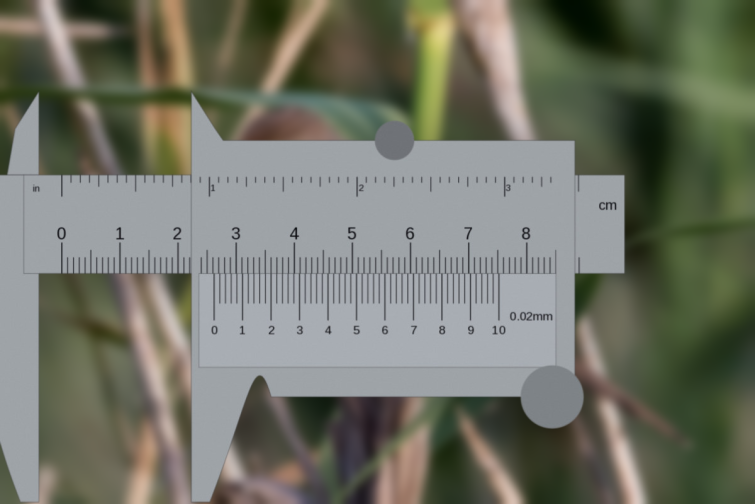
mm 26.2
